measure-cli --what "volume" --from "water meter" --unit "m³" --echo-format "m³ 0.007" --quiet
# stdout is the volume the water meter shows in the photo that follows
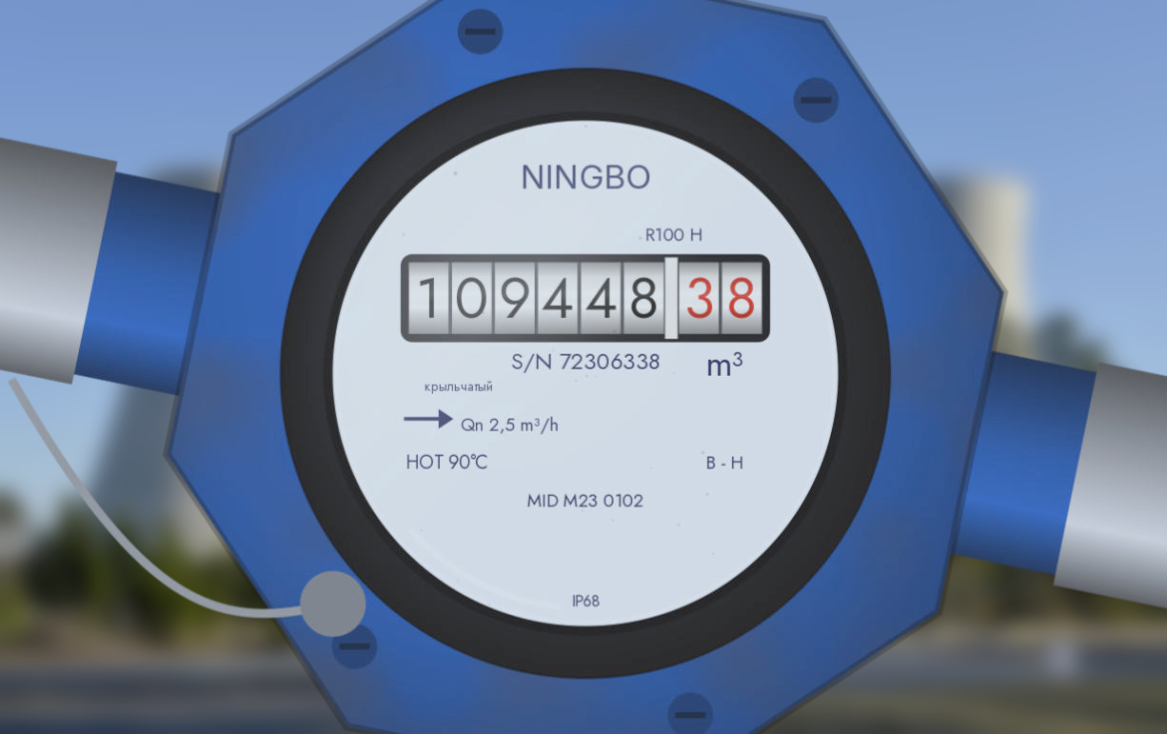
m³ 109448.38
